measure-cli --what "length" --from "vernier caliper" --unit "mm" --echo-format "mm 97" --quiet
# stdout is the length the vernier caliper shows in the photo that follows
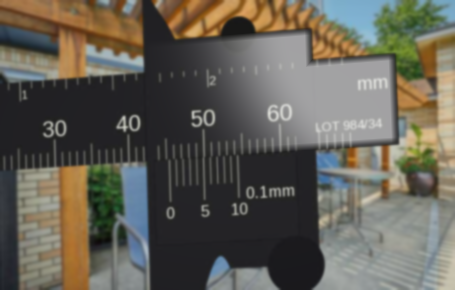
mm 45.4
